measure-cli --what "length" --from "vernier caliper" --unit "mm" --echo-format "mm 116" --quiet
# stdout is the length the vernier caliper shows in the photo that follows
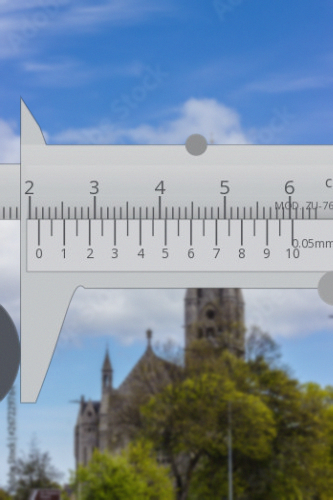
mm 21.4
